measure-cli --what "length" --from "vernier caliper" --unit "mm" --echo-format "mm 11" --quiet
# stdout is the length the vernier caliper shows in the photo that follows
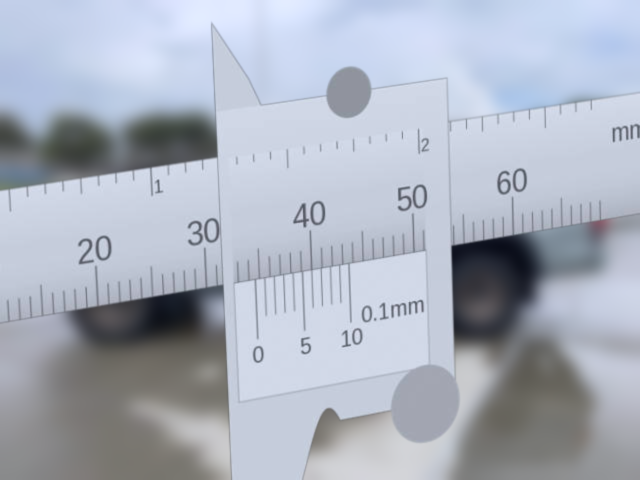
mm 34.6
